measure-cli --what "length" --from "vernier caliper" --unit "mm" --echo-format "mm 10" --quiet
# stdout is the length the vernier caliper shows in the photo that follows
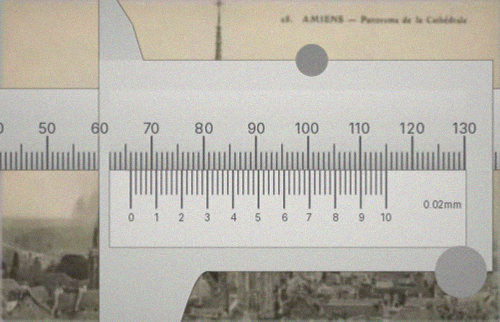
mm 66.0
